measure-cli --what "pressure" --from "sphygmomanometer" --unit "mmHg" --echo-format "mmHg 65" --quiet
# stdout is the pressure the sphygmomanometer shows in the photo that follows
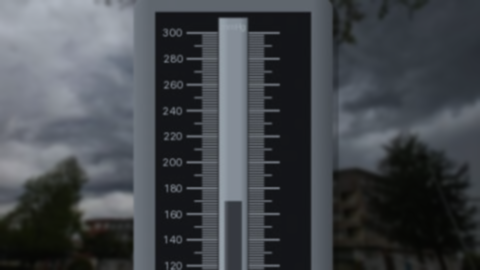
mmHg 170
